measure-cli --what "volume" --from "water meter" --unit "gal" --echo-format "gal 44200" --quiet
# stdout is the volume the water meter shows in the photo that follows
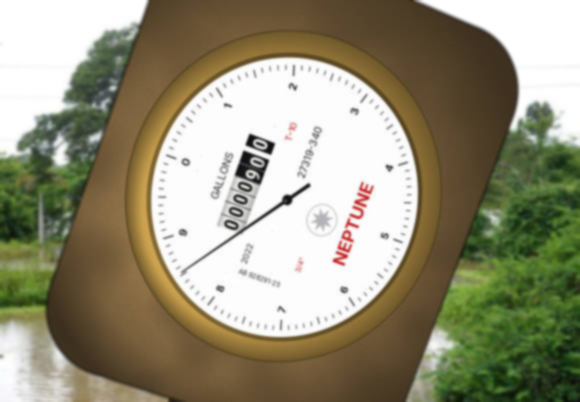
gal 898.5
